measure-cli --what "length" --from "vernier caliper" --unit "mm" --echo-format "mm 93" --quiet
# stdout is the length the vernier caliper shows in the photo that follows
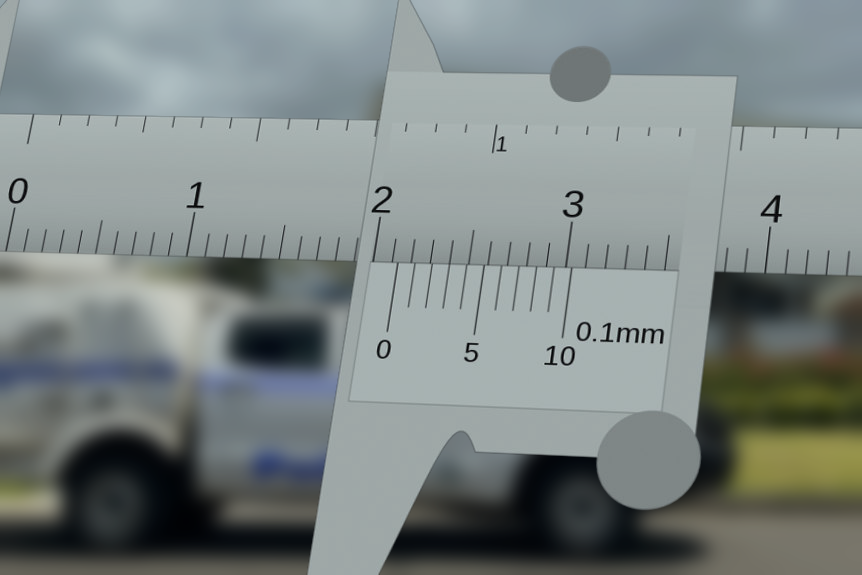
mm 21.3
